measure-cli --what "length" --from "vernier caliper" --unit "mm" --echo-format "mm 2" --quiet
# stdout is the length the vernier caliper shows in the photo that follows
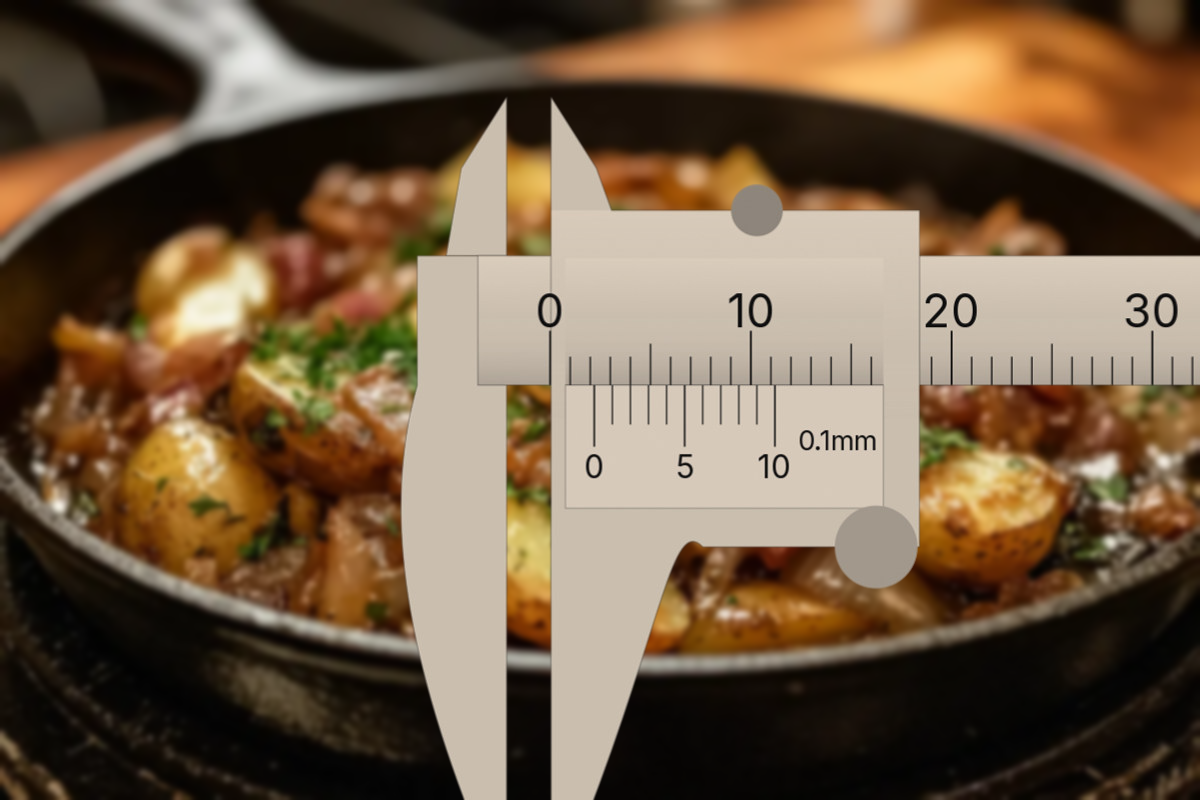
mm 2.2
